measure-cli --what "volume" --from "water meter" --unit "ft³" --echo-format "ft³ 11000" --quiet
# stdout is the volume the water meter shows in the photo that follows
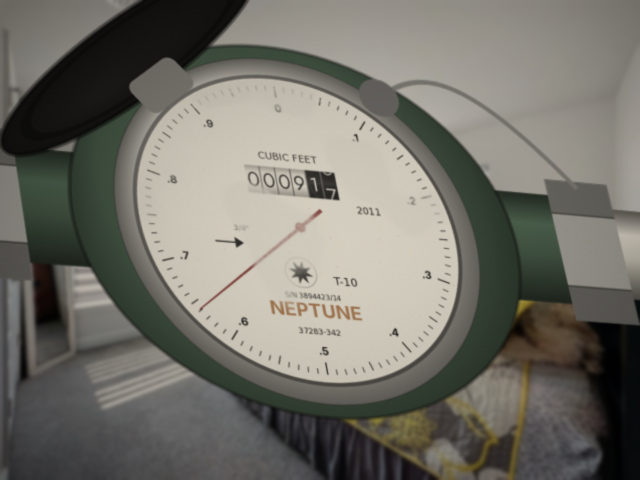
ft³ 916.64
